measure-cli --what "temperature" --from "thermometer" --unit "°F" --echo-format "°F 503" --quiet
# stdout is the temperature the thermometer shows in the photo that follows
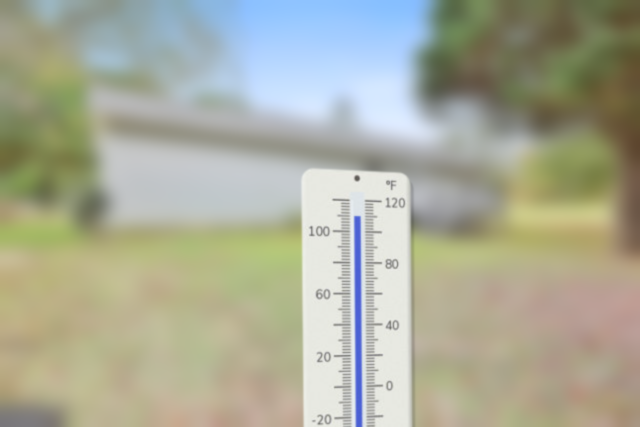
°F 110
